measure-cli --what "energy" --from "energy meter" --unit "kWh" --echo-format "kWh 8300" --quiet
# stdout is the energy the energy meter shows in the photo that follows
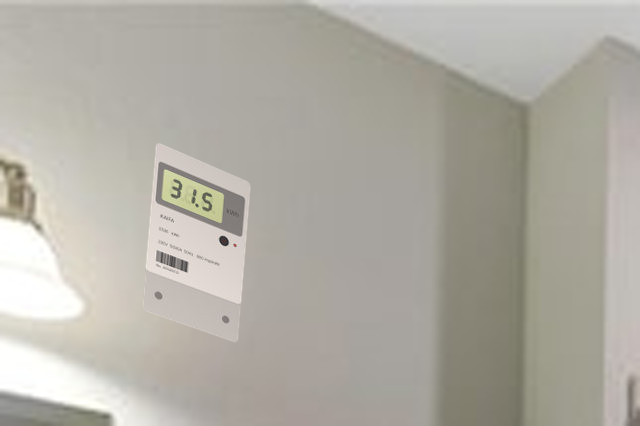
kWh 31.5
